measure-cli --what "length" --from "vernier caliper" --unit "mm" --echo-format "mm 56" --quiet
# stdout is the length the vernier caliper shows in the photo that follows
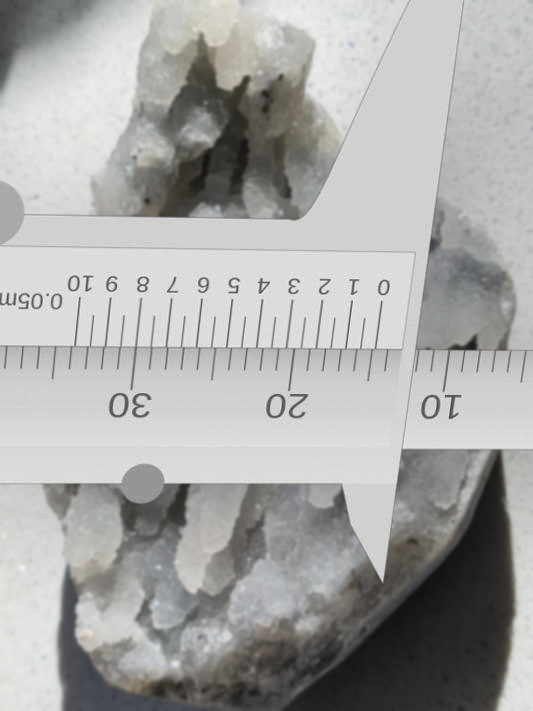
mm 14.8
